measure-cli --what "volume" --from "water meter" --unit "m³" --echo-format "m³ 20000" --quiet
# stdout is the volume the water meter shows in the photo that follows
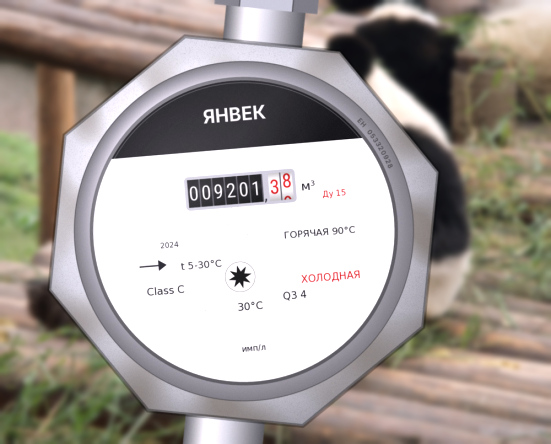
m³ 9201.38
